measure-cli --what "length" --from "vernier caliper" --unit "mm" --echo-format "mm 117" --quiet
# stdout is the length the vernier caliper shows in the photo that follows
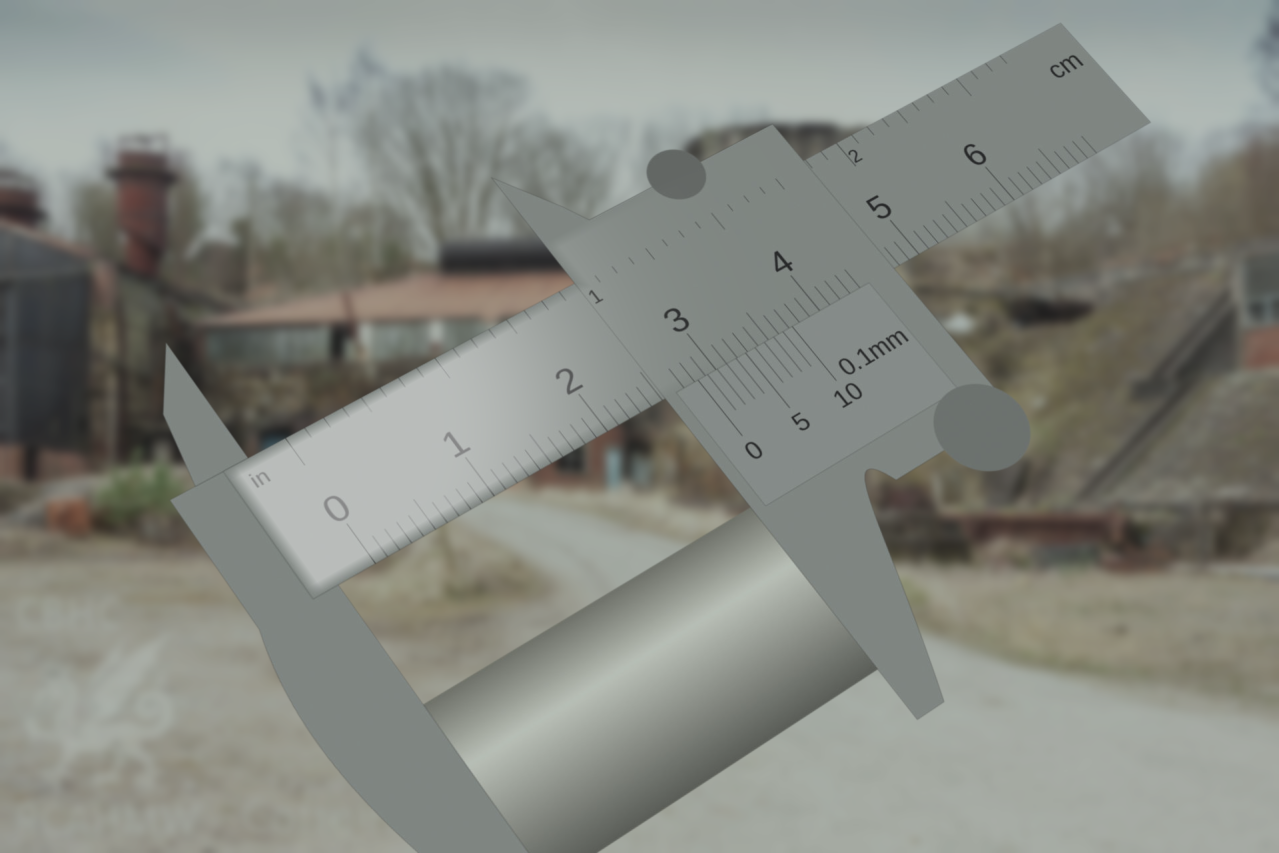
mm 28.3
